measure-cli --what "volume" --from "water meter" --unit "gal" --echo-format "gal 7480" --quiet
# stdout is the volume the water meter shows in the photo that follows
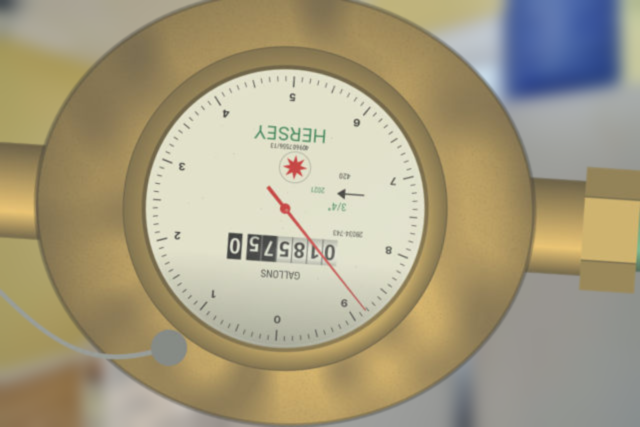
gal 185748.8
